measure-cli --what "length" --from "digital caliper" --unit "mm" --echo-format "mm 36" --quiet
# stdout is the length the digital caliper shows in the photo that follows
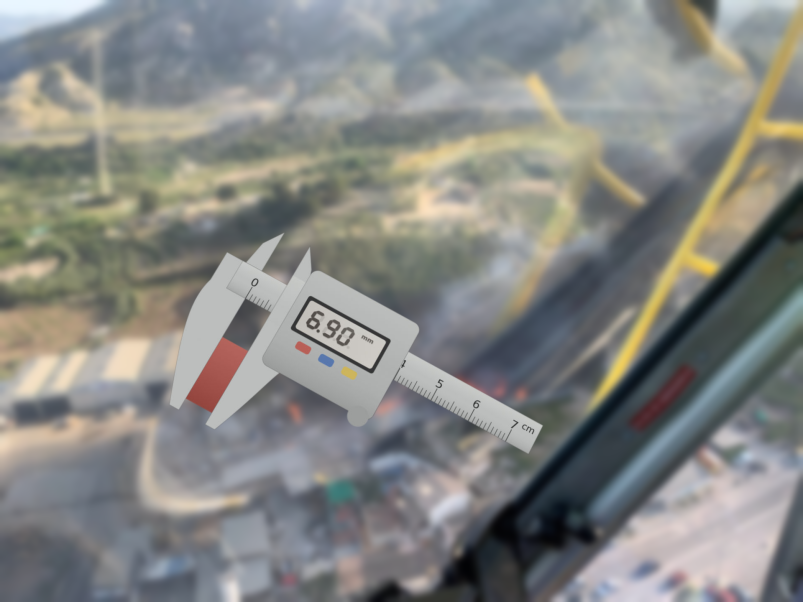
mm 6.90
